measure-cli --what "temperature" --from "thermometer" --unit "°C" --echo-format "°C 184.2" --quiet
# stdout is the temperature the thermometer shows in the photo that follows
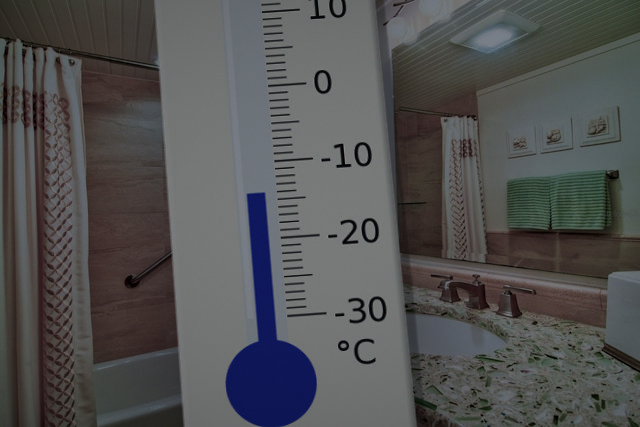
°C -14
